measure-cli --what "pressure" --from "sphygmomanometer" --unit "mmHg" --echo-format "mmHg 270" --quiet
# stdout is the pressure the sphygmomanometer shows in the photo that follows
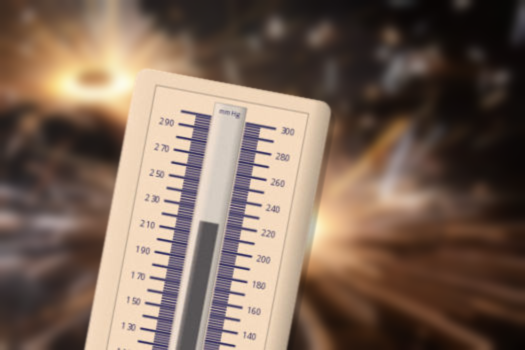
mmHg 220
